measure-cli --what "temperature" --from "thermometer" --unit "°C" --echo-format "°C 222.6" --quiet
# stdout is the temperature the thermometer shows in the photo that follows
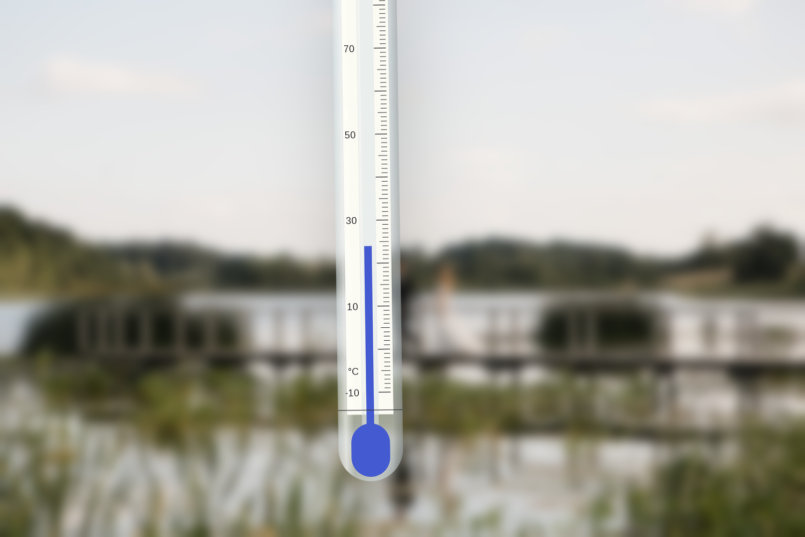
°C 24
